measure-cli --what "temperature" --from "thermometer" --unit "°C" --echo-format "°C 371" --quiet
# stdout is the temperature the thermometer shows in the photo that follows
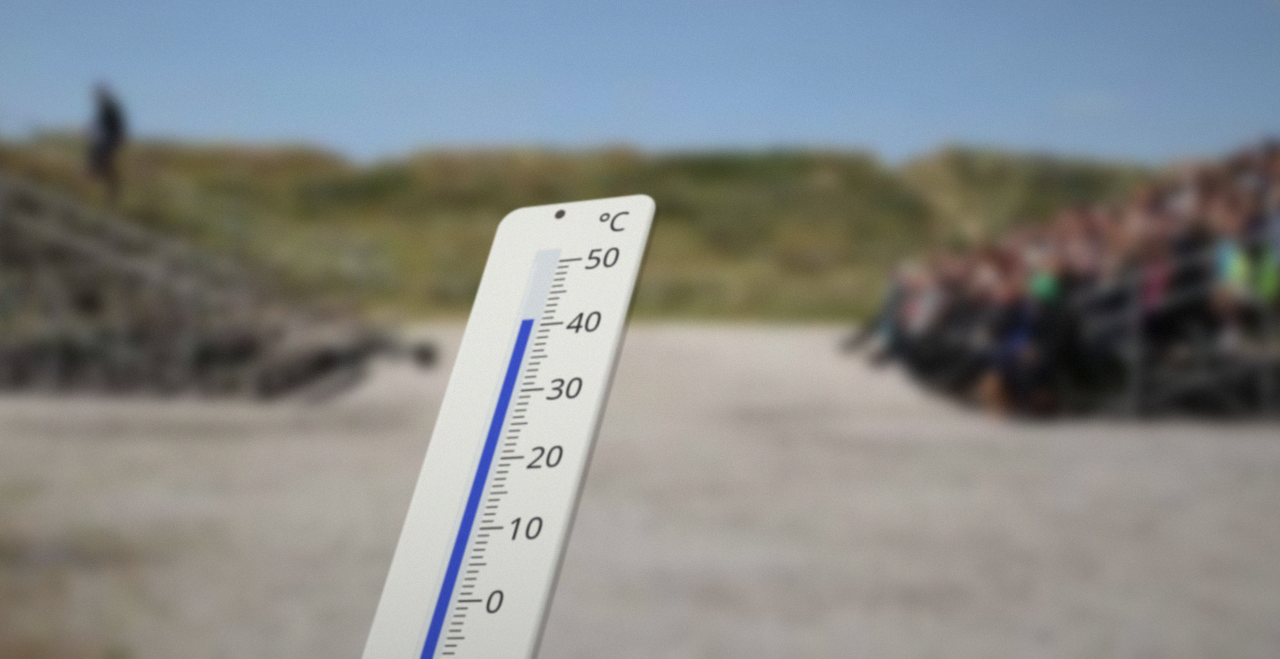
°C 41
